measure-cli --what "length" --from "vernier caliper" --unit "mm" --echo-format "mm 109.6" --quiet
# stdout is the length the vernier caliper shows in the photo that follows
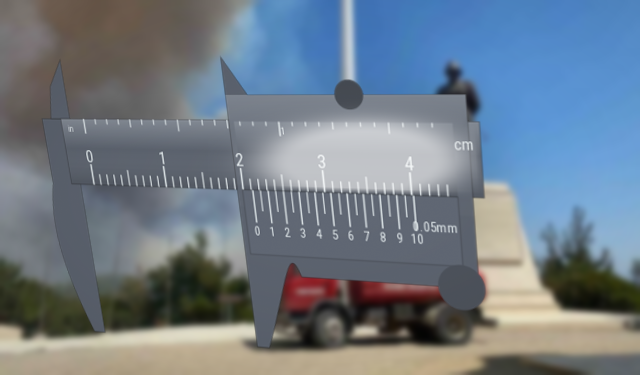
mm 21.2
